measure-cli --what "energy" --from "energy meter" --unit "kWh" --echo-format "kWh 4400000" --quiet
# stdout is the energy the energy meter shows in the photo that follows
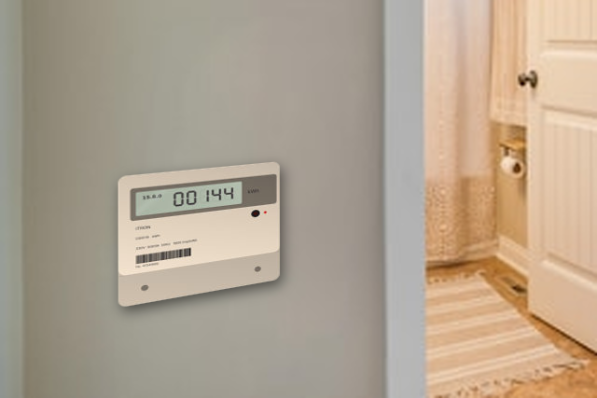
kWh 144
